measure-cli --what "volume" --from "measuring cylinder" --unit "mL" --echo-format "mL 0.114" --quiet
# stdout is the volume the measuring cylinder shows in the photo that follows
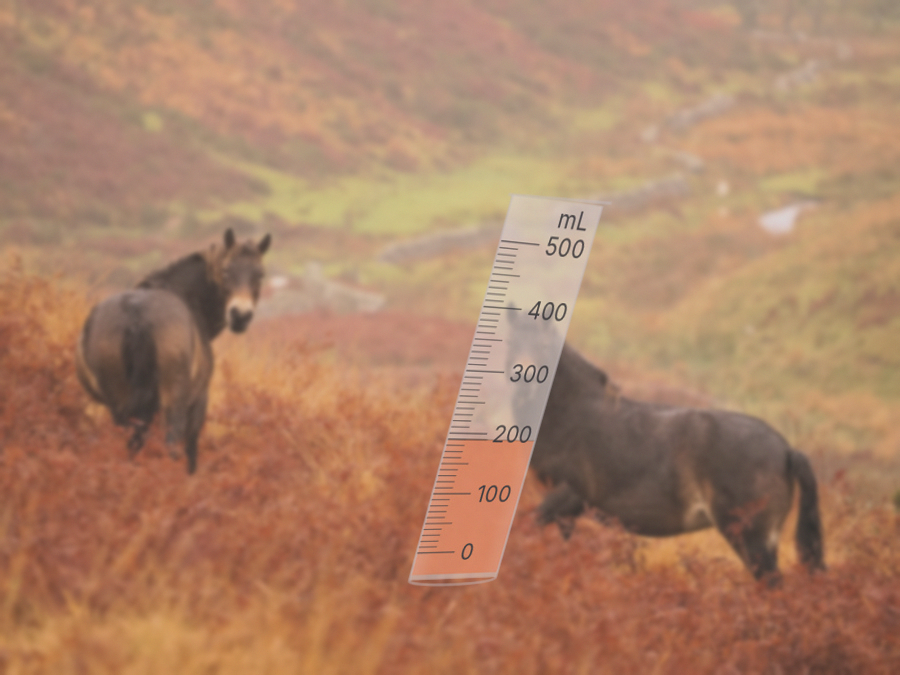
mL 190
